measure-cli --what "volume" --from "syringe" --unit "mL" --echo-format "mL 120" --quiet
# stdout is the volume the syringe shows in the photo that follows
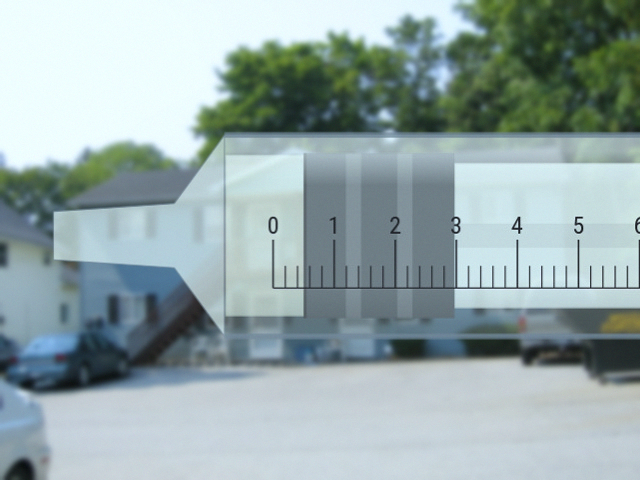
mL 0.5
